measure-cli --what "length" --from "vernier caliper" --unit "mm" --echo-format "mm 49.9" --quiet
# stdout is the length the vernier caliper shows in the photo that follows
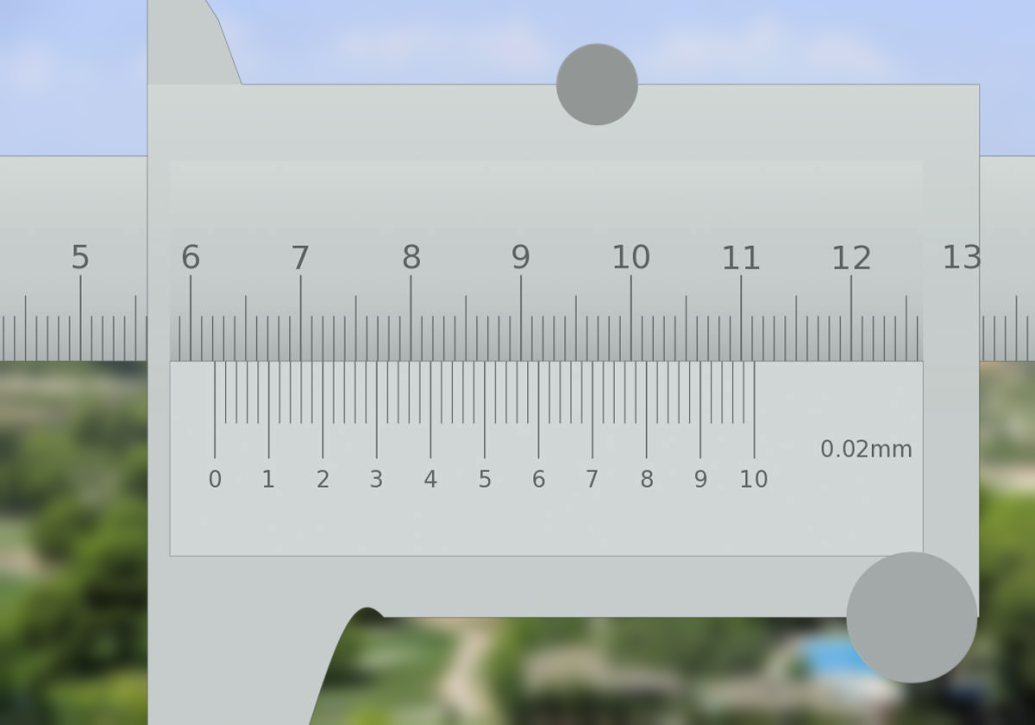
mm 62.2
